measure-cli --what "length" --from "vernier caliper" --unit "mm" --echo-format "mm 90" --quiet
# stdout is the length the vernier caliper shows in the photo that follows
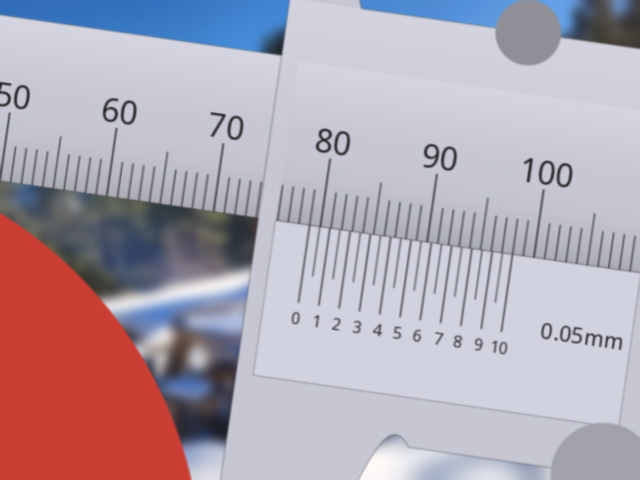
mm 79.0
